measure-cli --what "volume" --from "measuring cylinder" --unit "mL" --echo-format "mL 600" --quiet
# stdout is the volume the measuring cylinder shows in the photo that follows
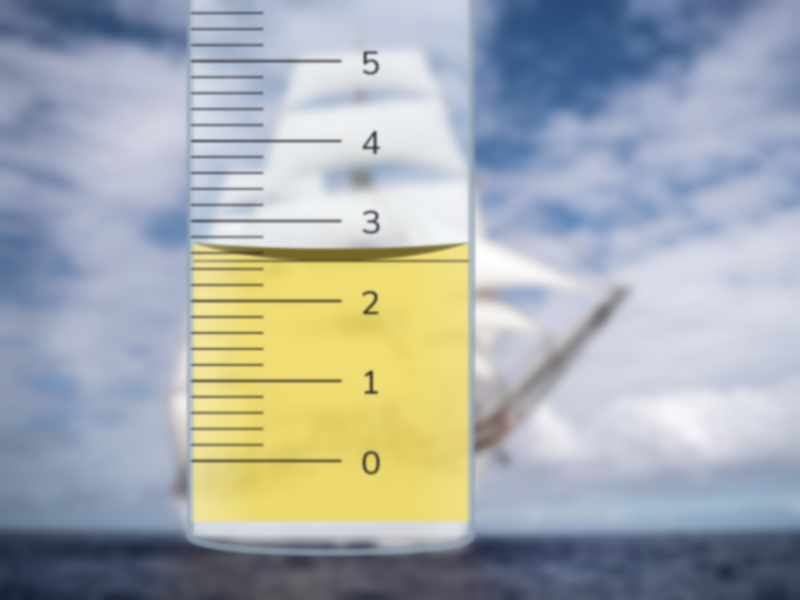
mL 2.5
